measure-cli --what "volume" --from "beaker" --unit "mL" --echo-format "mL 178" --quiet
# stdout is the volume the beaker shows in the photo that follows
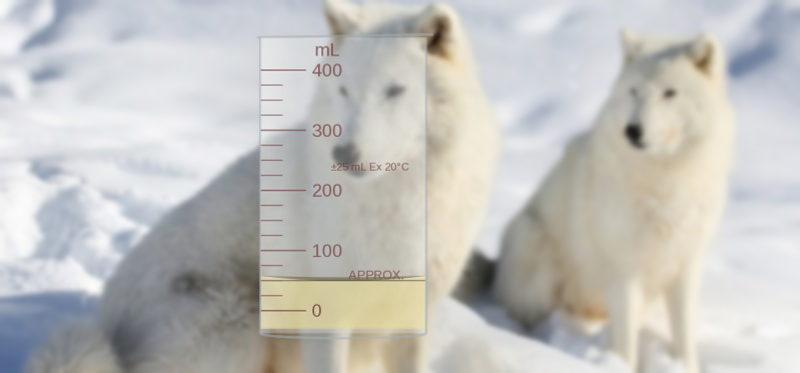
mL 50
